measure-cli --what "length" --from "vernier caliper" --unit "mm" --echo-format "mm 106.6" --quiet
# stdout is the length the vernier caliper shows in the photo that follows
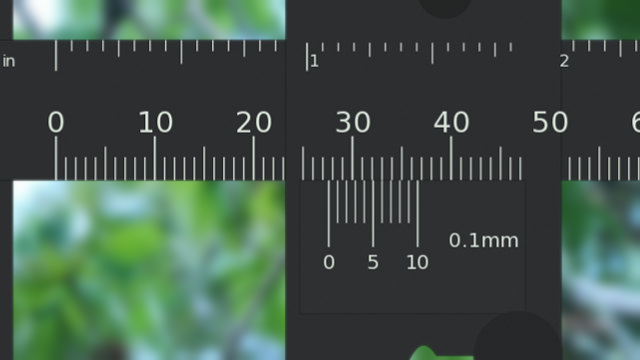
mm 27.6
